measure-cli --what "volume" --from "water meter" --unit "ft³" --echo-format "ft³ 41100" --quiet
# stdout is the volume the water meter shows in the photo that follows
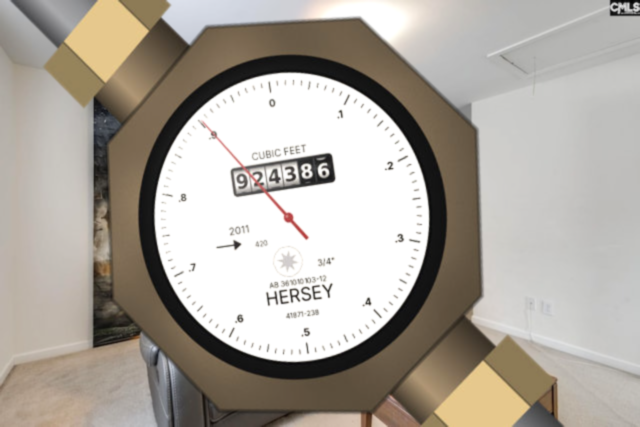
ft³ 924385.90
